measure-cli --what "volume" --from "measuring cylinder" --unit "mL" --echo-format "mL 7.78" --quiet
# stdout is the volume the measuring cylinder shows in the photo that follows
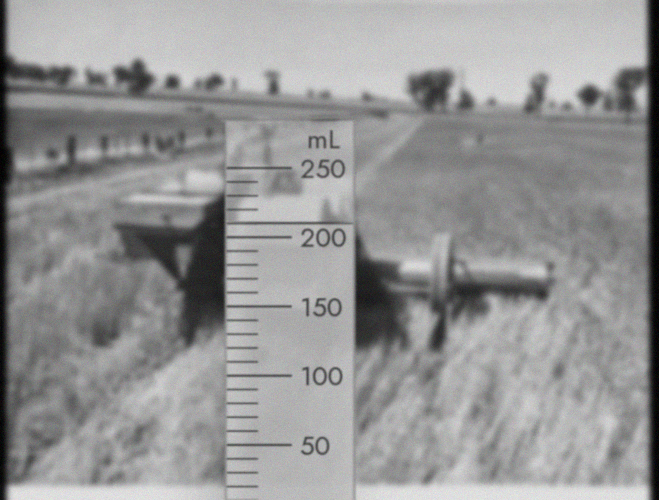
mL 210
